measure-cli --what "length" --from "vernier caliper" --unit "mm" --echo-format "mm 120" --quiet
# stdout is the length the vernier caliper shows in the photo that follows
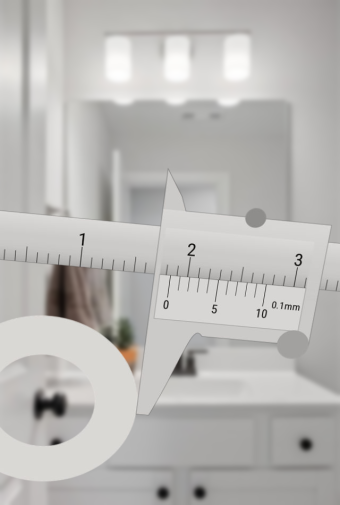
mm 18.4
